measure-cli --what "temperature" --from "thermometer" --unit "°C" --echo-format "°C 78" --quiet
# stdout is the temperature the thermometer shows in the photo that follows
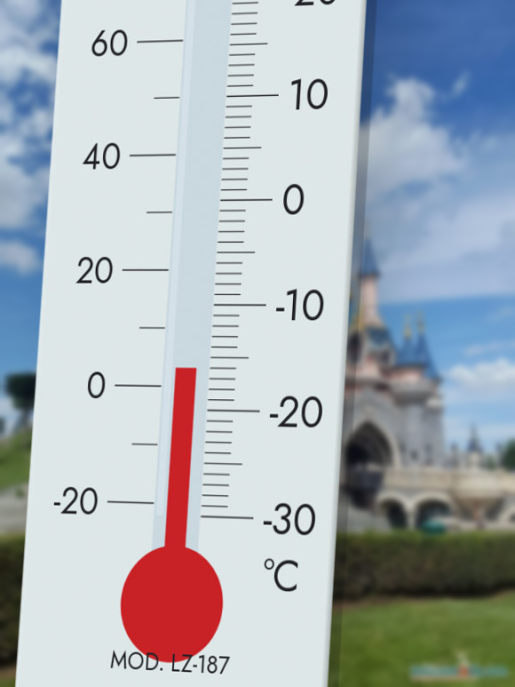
°C -16
